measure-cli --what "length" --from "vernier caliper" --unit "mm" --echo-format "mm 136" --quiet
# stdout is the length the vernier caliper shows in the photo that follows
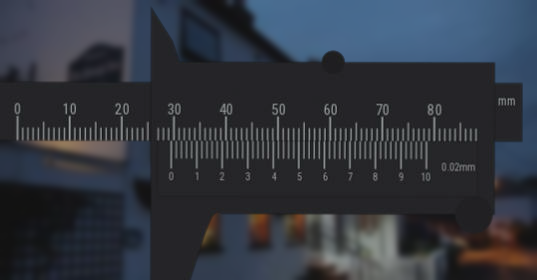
mm 29.5
